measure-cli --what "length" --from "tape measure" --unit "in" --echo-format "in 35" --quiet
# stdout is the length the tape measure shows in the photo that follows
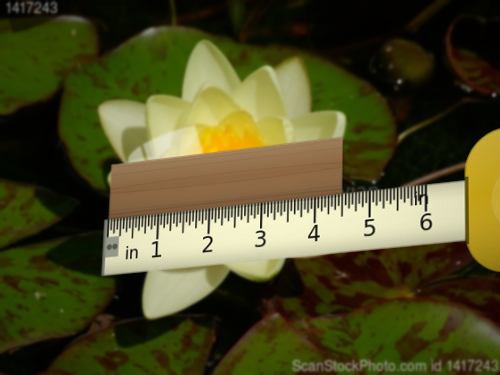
in 4.5
